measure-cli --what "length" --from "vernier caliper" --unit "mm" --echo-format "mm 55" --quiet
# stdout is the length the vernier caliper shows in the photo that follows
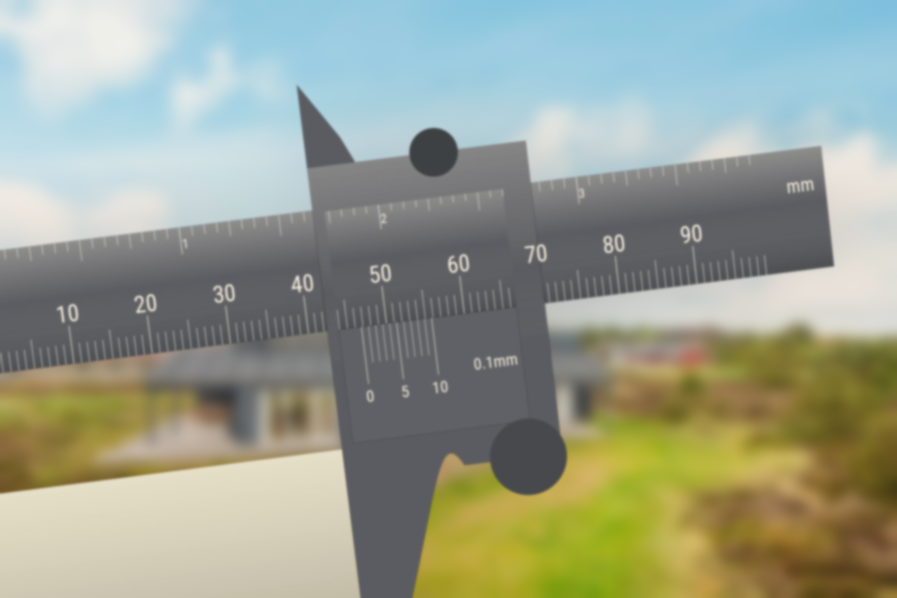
mm 46.8
